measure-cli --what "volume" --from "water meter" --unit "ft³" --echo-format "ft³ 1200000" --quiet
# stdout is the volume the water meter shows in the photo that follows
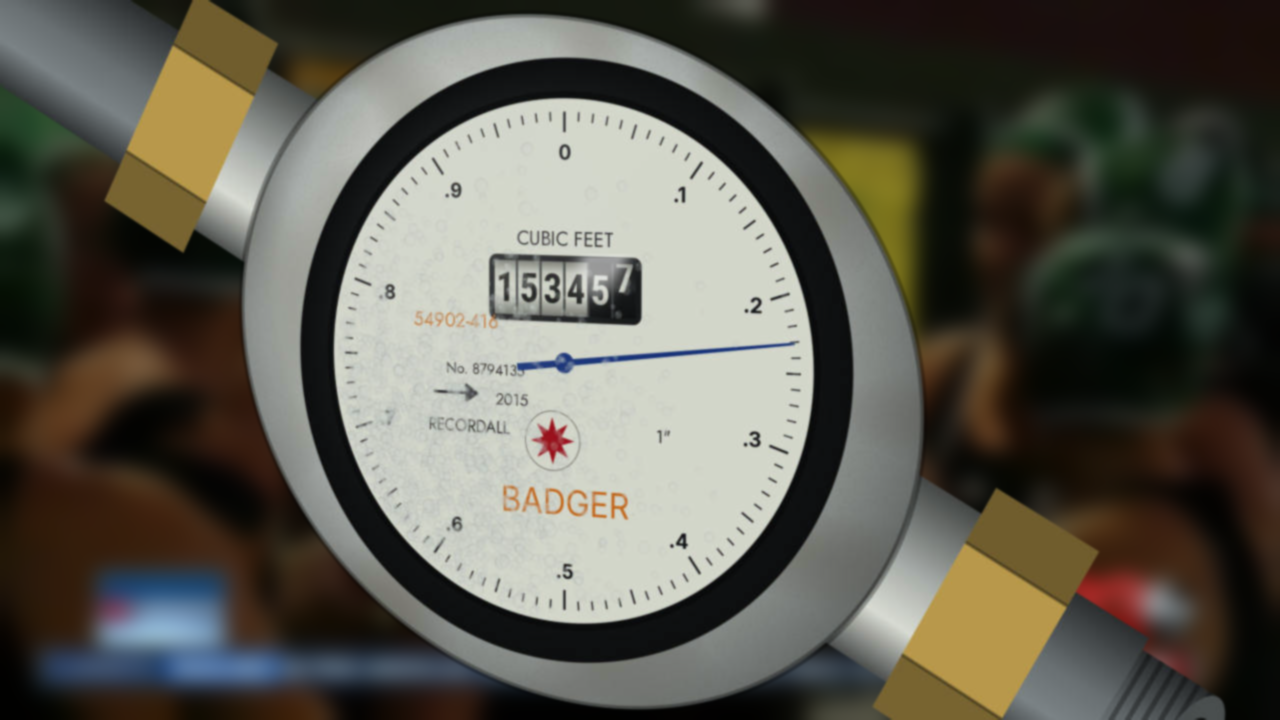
ft³ 153457.23
